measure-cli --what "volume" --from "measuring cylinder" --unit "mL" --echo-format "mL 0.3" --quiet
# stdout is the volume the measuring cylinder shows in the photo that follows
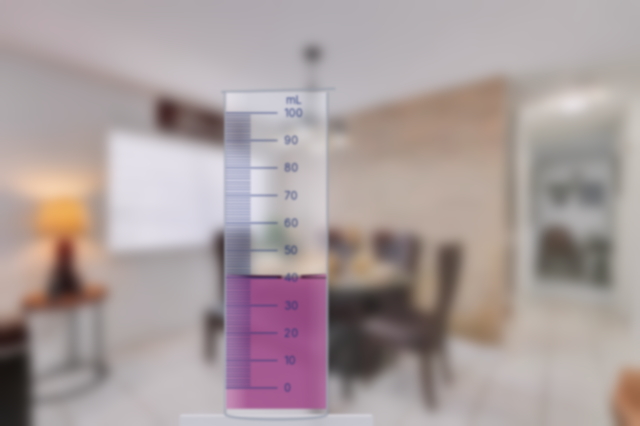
mL 40
